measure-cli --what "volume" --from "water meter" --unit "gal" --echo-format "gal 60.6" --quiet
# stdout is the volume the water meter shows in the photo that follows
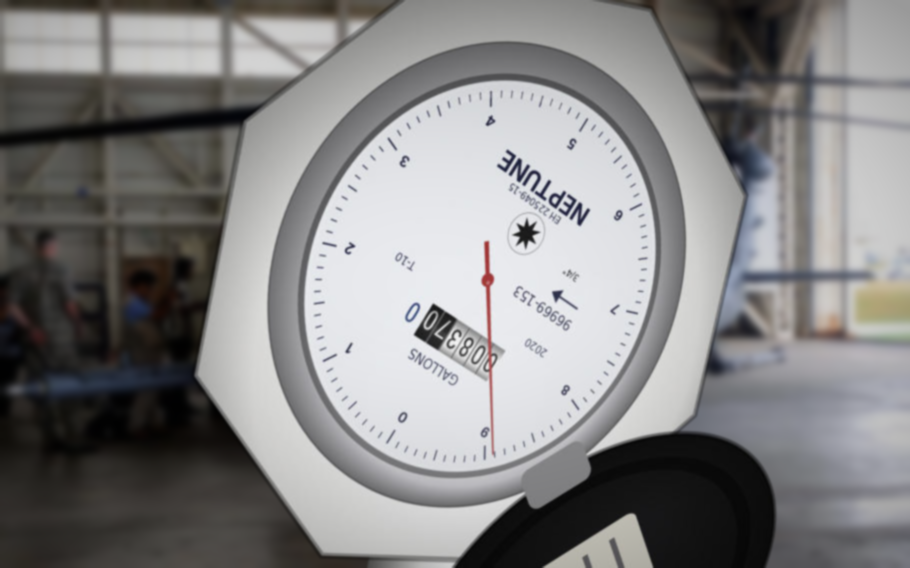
gal 83698.9
